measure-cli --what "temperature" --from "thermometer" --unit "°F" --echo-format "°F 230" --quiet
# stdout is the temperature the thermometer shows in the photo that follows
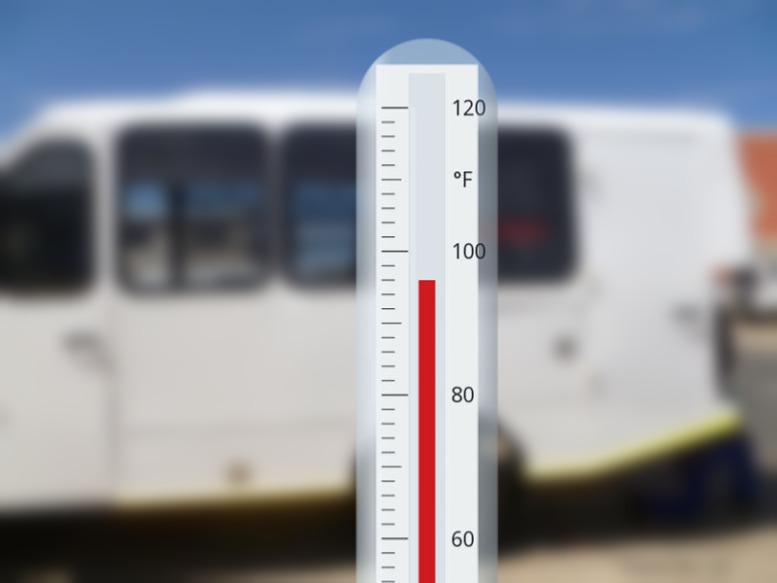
°F 96
